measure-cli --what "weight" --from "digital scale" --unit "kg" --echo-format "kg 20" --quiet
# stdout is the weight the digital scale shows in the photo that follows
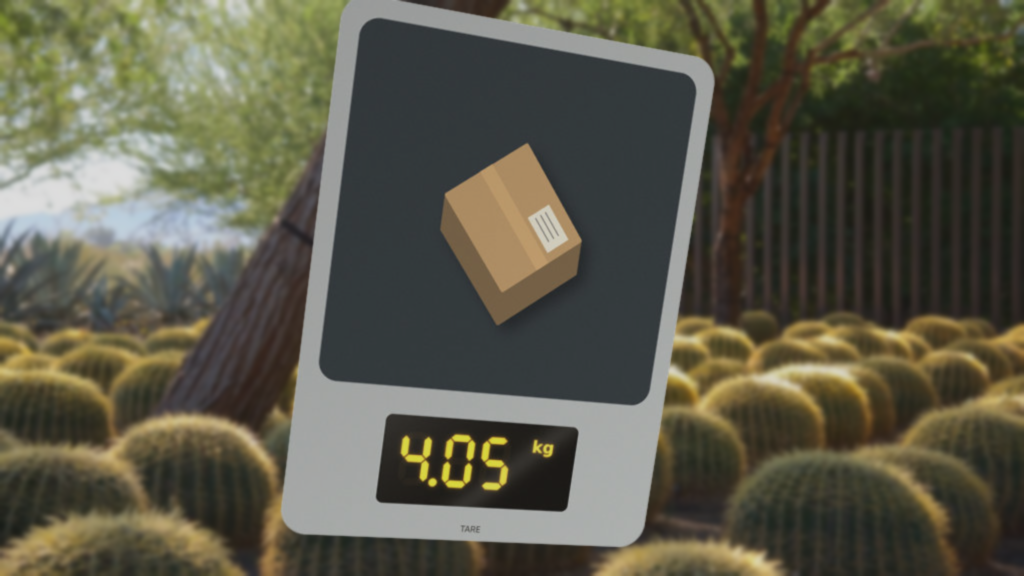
kg 4.05
